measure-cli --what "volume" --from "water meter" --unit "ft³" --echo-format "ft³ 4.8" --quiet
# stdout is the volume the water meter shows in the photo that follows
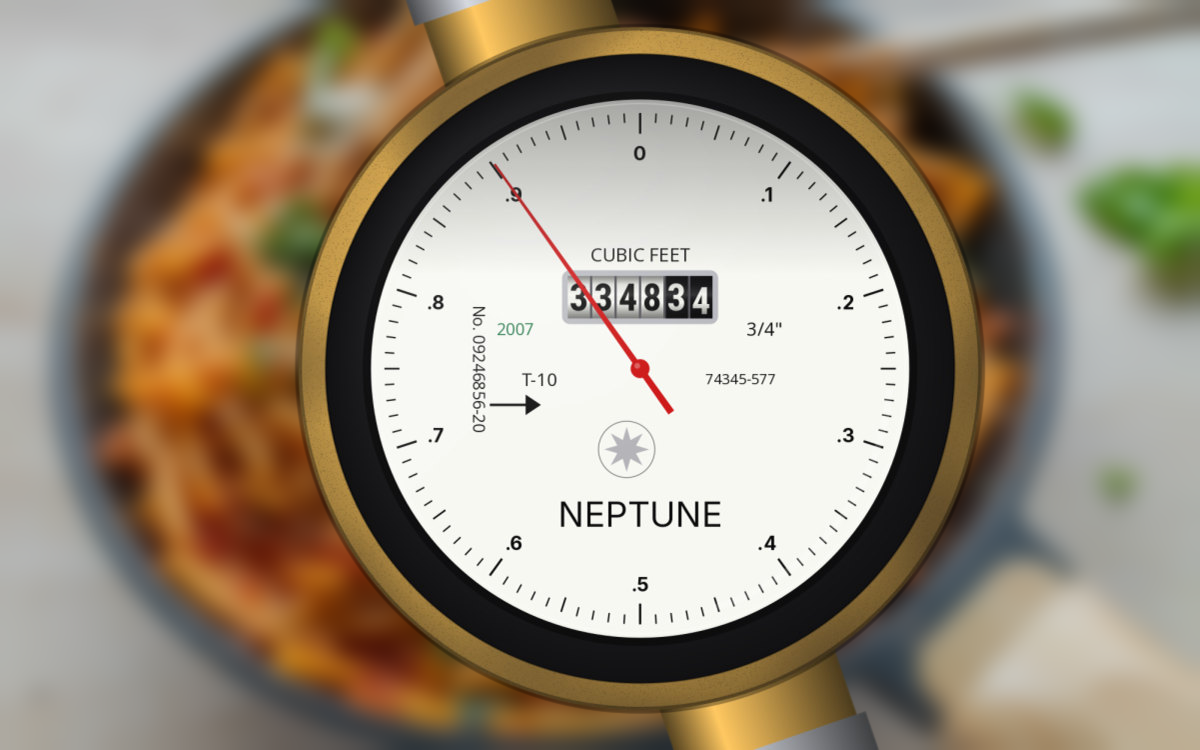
ft³ 334833.90
